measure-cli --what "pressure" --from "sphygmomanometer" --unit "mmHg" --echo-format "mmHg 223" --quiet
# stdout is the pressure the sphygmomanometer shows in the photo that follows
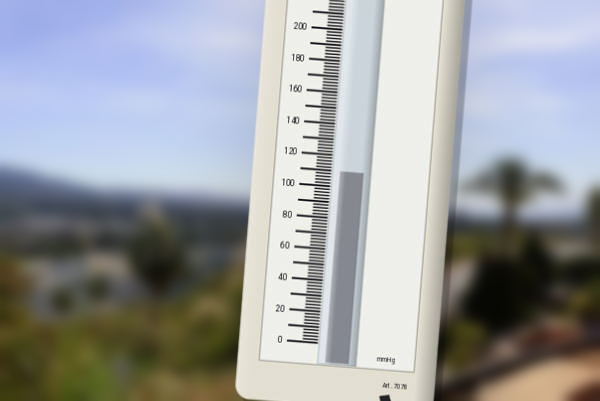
mmHg 110
